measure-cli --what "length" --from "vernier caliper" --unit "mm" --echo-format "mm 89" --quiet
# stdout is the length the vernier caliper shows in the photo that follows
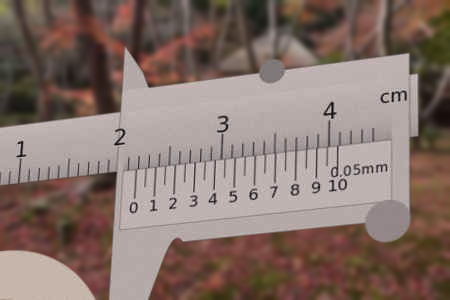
mm 21.8
